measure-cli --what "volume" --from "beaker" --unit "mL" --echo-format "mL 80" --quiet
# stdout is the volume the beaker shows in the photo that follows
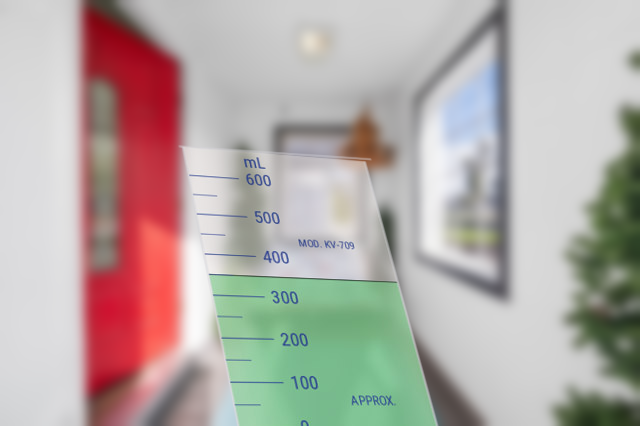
mL 350
